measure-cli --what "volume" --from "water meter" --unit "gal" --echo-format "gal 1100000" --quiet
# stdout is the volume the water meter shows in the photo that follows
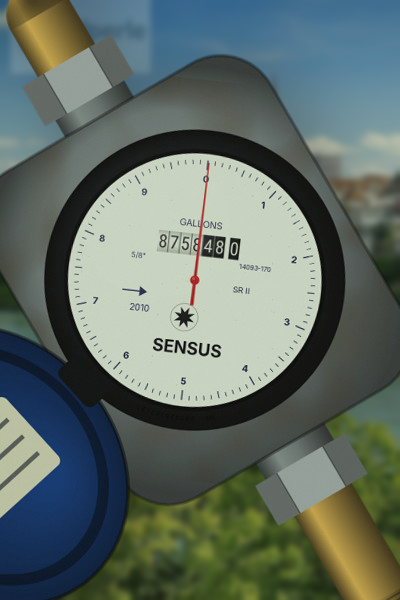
gal 8758480.0
